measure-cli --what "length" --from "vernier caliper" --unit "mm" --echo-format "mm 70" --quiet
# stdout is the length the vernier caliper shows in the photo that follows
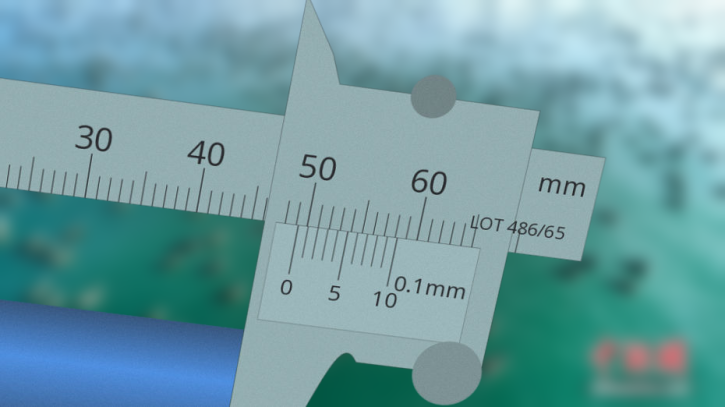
mm 49.2
